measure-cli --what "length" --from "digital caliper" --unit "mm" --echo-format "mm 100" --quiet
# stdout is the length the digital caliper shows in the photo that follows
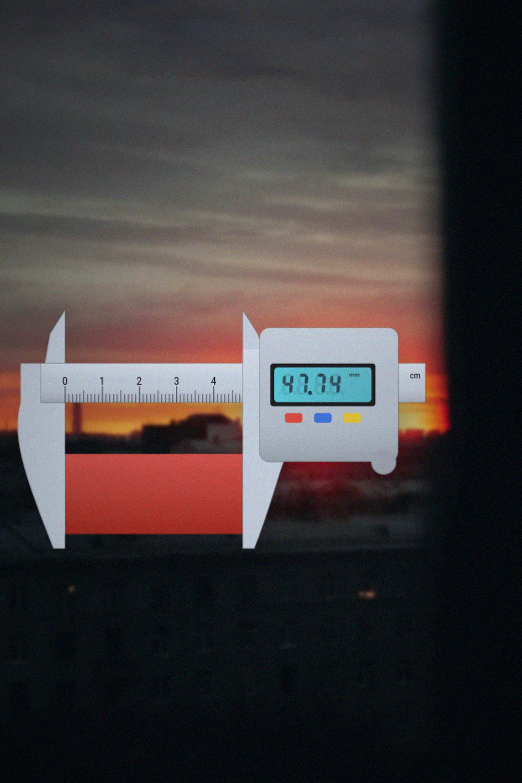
mm 47.74
